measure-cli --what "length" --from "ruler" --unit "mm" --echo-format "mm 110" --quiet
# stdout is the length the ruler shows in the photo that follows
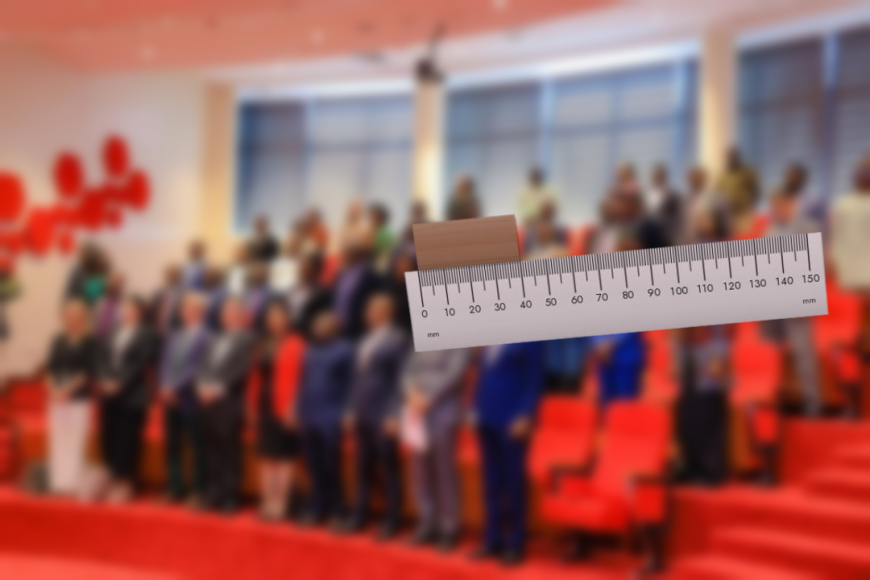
mm 40
